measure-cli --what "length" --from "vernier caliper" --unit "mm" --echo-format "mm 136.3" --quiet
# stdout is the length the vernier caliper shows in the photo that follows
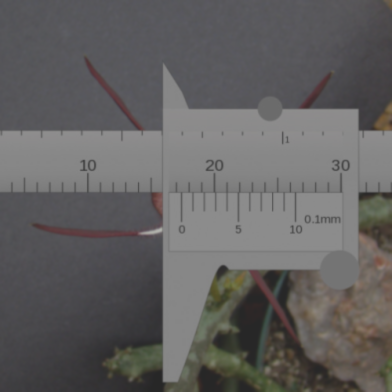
mm 17.4
